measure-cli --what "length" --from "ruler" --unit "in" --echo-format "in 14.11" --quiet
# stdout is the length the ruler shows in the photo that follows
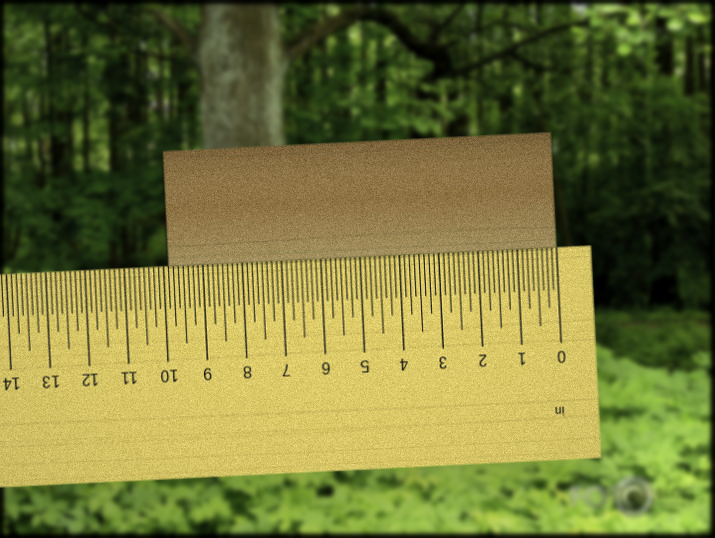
in 9.875
